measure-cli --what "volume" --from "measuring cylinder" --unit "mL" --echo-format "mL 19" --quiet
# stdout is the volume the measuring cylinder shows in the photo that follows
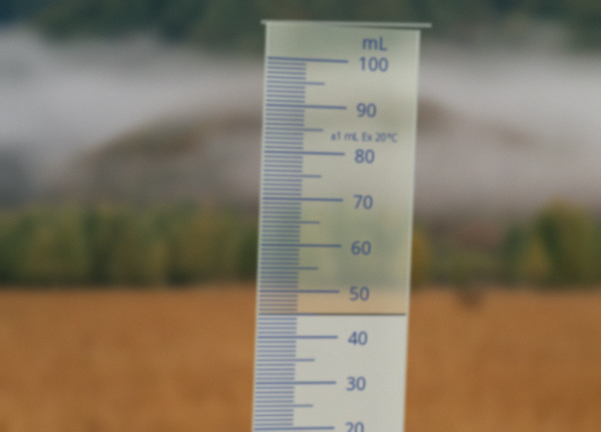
mL 45
